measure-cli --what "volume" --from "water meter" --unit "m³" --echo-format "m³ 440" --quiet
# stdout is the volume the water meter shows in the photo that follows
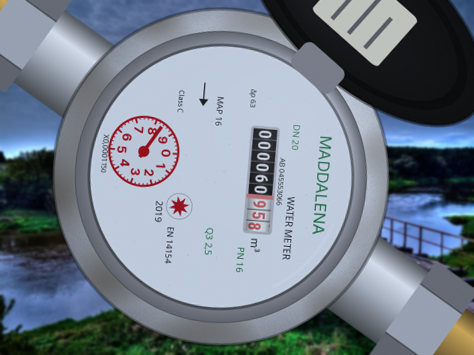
m³ 60.9578
